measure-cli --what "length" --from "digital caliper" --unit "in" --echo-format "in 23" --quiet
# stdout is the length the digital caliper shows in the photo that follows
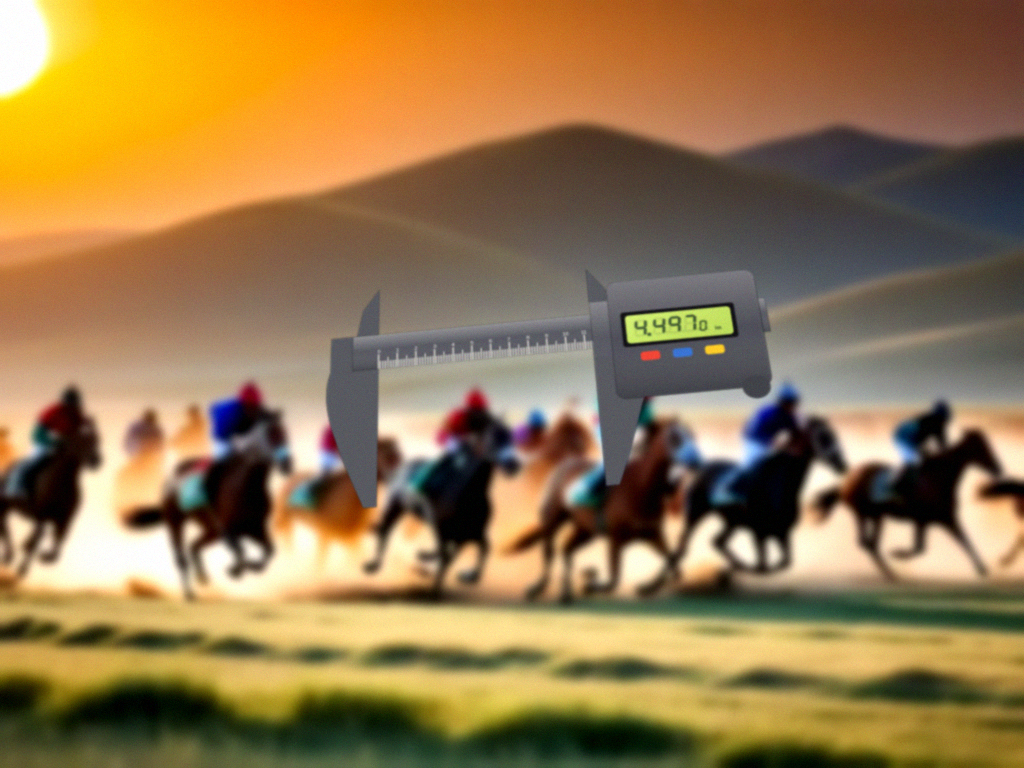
in 4.4970
